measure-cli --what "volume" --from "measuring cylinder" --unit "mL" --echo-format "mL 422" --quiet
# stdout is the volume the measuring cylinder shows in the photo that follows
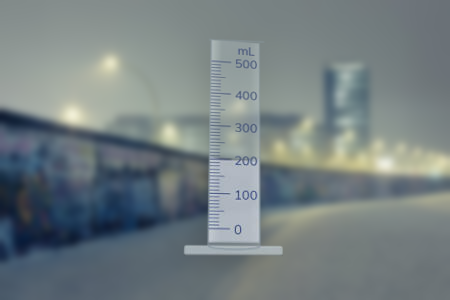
mL 200
